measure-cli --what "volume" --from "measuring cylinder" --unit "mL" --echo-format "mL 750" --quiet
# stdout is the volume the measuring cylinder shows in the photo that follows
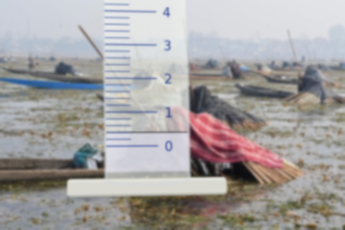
mL 0.4
